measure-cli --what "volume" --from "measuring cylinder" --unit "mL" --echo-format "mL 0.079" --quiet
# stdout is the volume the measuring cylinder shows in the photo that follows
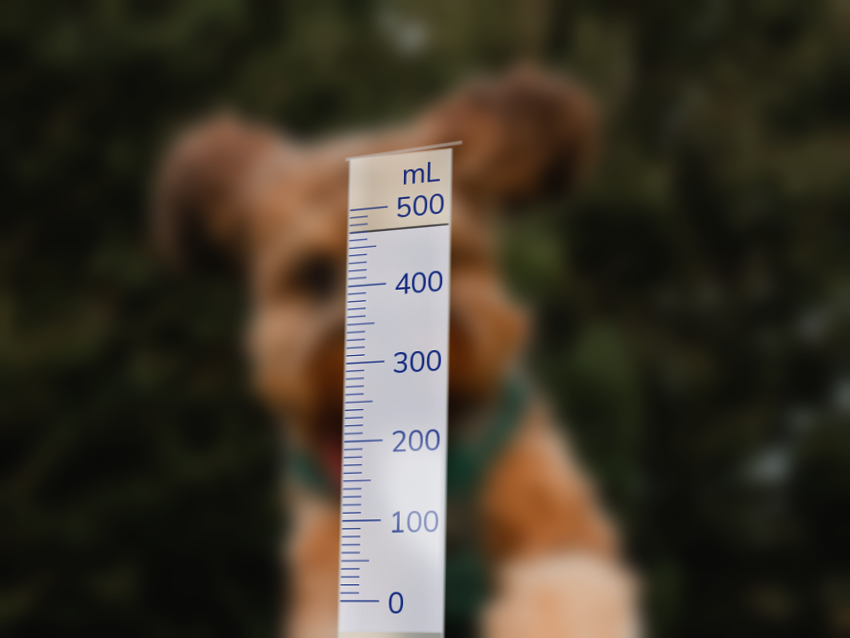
mL 470
